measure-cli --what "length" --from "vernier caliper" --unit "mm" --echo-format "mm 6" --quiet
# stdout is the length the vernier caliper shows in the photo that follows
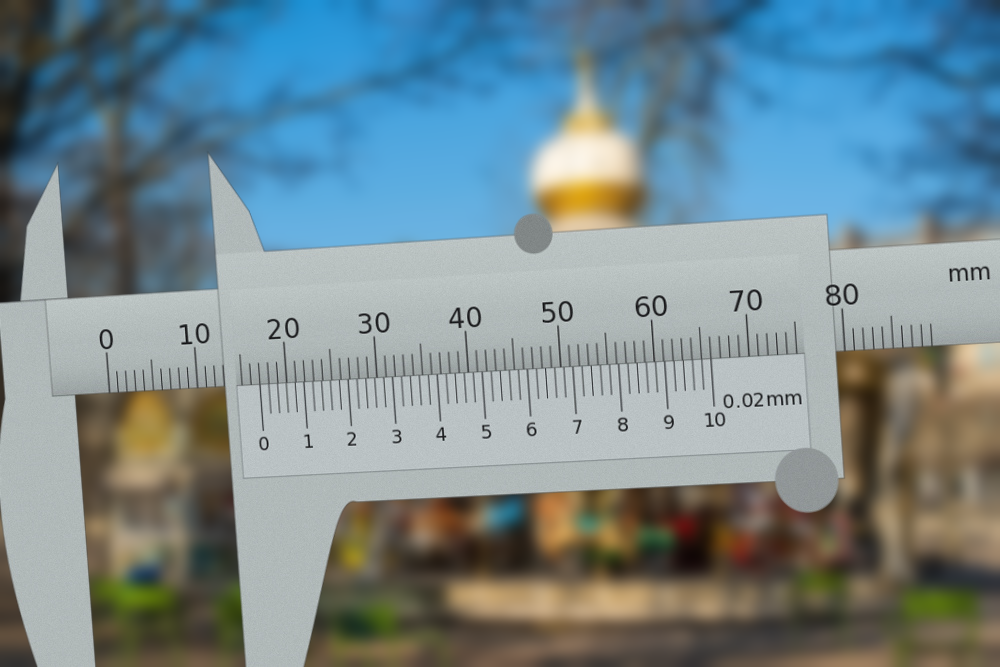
mm 17.0
